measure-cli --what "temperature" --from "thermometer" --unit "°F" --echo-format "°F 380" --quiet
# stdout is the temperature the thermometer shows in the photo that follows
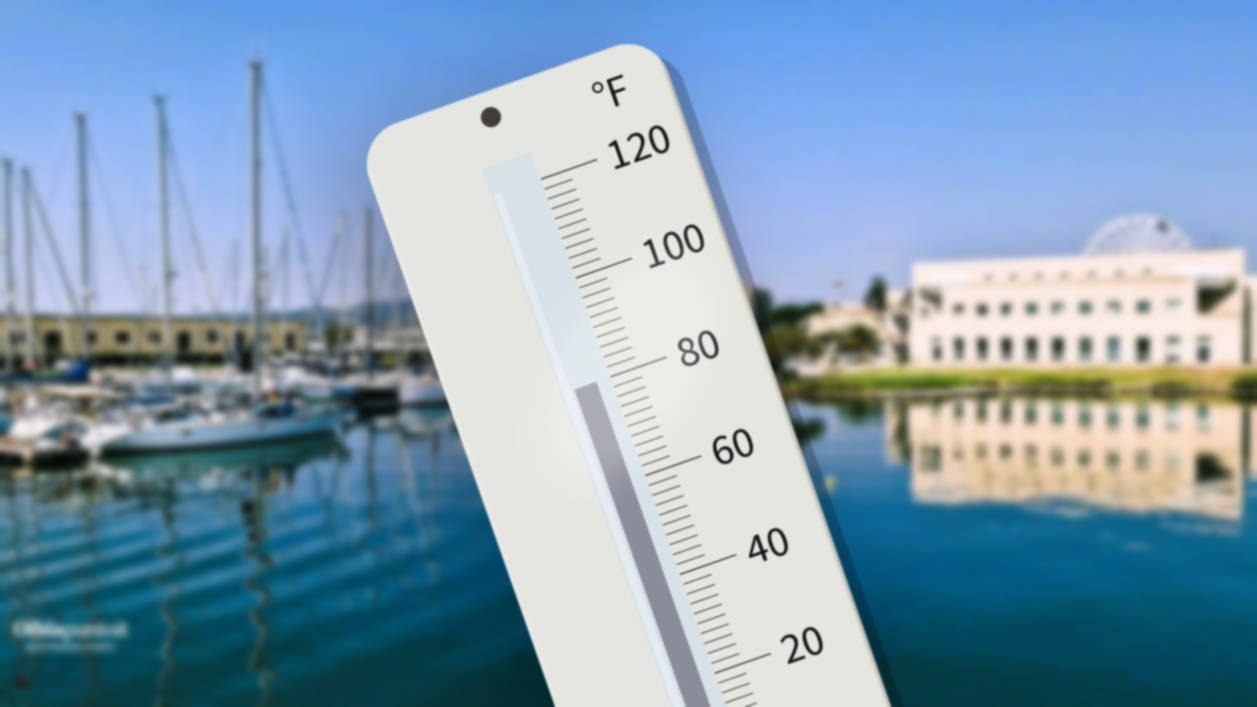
°F 80
